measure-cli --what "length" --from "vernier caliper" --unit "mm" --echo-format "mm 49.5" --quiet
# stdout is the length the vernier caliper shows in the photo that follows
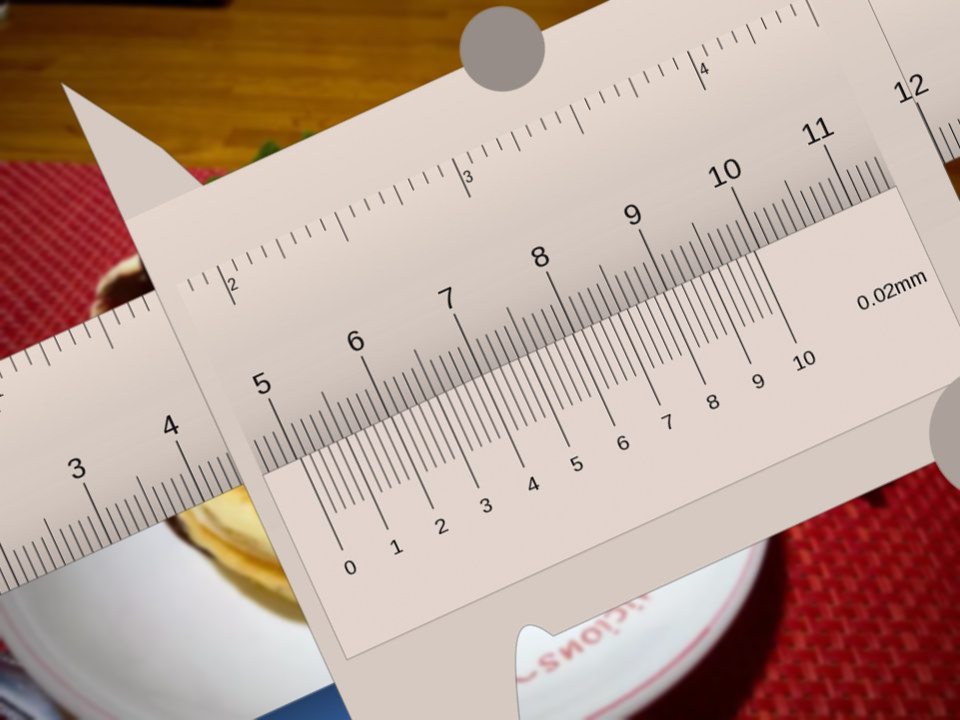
mm 50.4
